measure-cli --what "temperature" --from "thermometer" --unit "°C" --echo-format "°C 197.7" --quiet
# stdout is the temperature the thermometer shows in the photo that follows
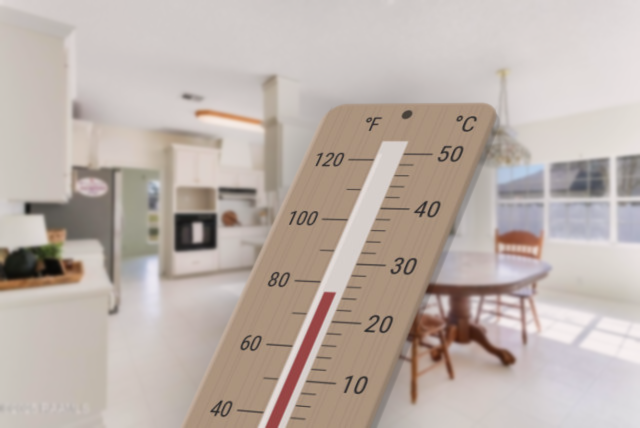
°C 25
